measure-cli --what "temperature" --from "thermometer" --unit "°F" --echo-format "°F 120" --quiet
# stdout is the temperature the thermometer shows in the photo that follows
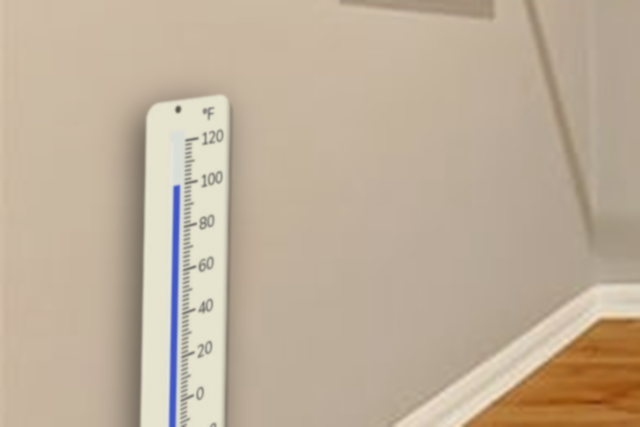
°F 100
